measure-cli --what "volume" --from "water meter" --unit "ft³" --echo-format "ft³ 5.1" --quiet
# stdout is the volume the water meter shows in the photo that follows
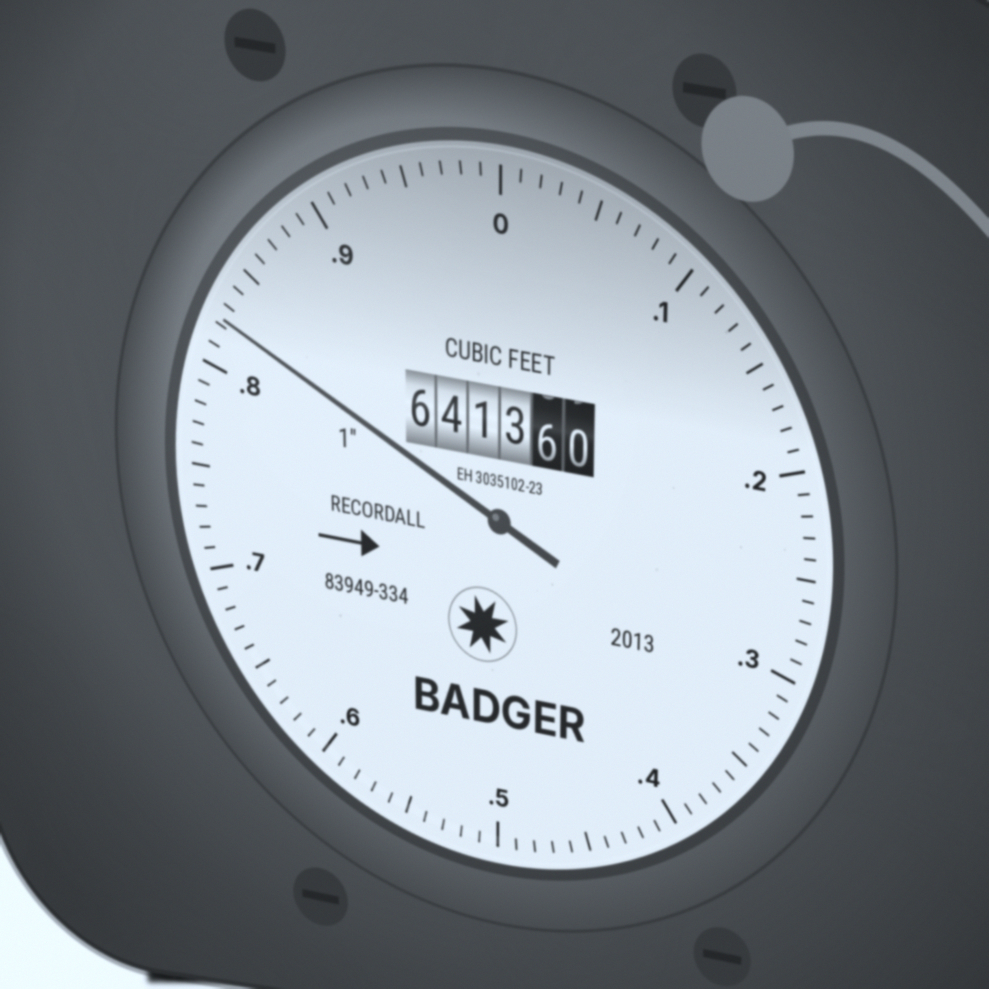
ft³ 641359.82
